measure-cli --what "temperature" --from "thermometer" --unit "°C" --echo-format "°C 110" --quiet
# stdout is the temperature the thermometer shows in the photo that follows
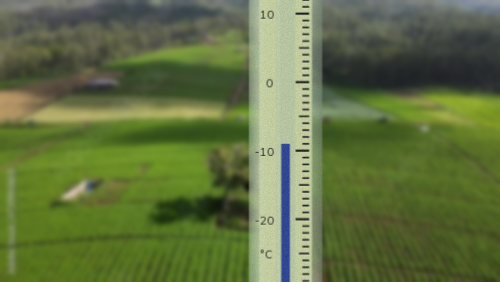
°C -9
